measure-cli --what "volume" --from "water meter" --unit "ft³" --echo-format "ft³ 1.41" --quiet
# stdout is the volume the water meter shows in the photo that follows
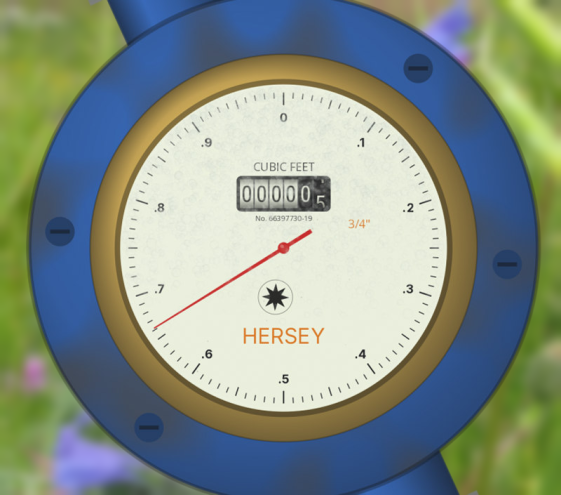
ft³ 4.66
